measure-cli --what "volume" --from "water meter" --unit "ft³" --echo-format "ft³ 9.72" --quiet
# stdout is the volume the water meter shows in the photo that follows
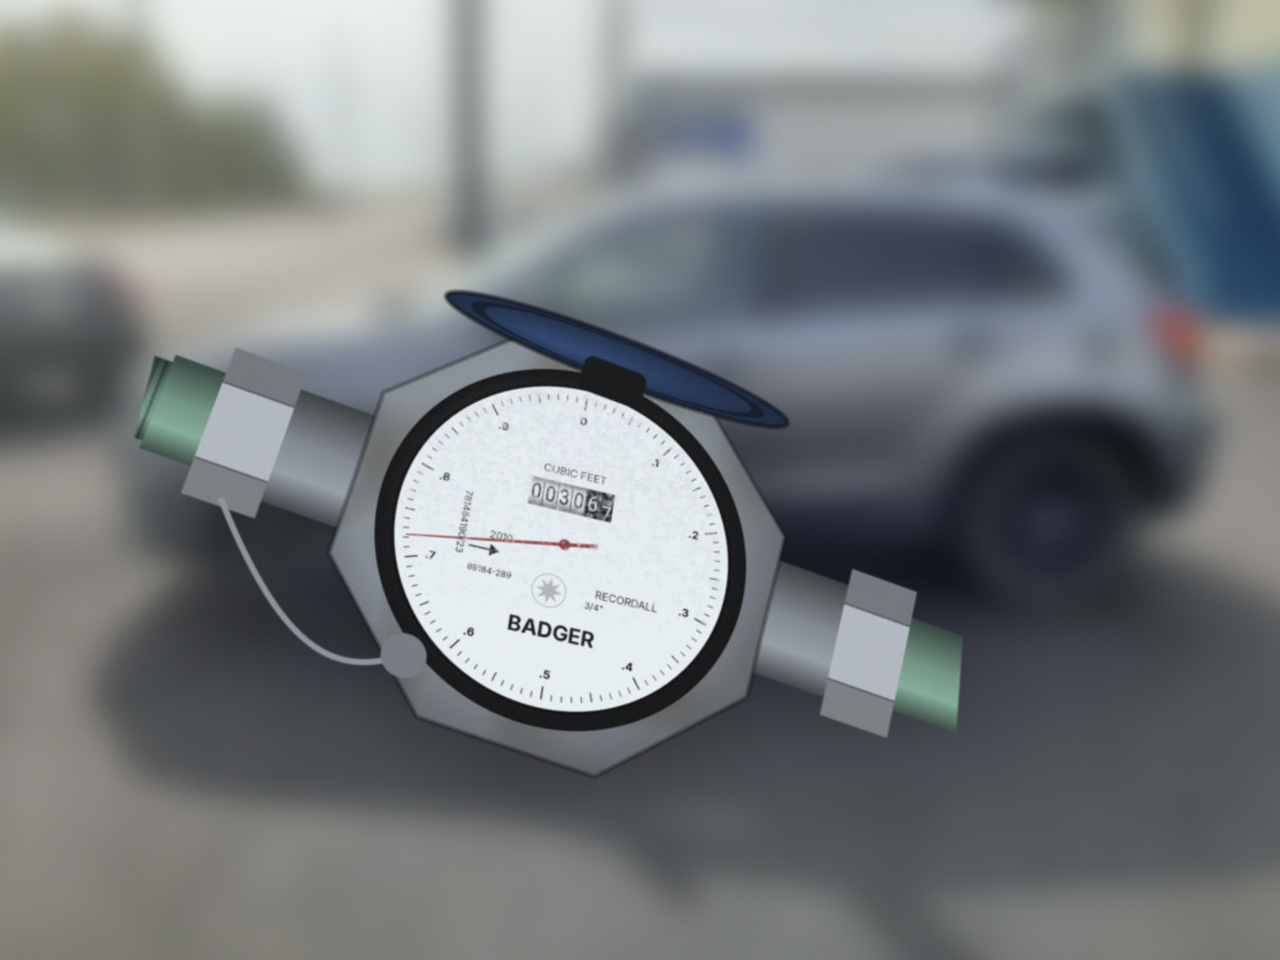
ft³ 3066.72
